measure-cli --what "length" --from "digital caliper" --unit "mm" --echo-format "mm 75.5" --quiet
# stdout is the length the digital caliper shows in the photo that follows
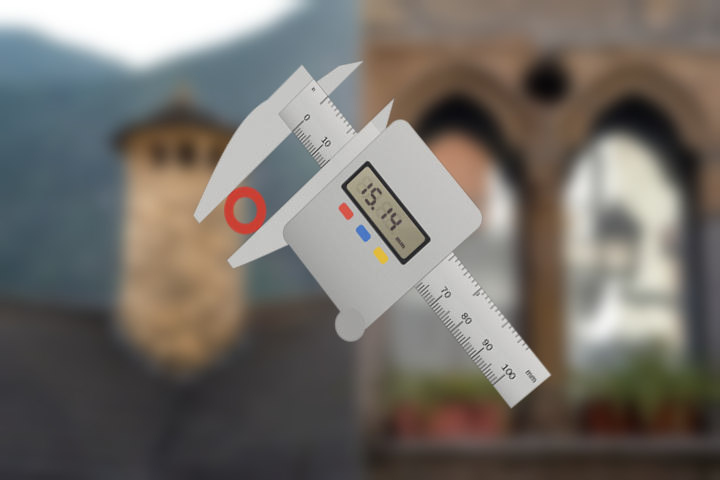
mm 15.14
